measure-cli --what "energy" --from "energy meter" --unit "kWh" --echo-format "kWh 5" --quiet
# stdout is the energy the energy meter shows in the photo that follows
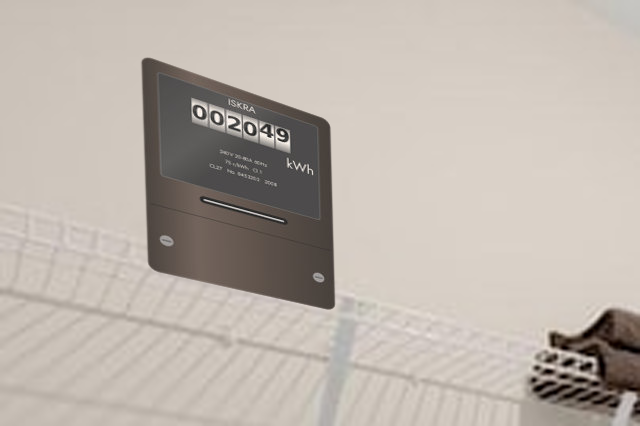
kWh 2049
